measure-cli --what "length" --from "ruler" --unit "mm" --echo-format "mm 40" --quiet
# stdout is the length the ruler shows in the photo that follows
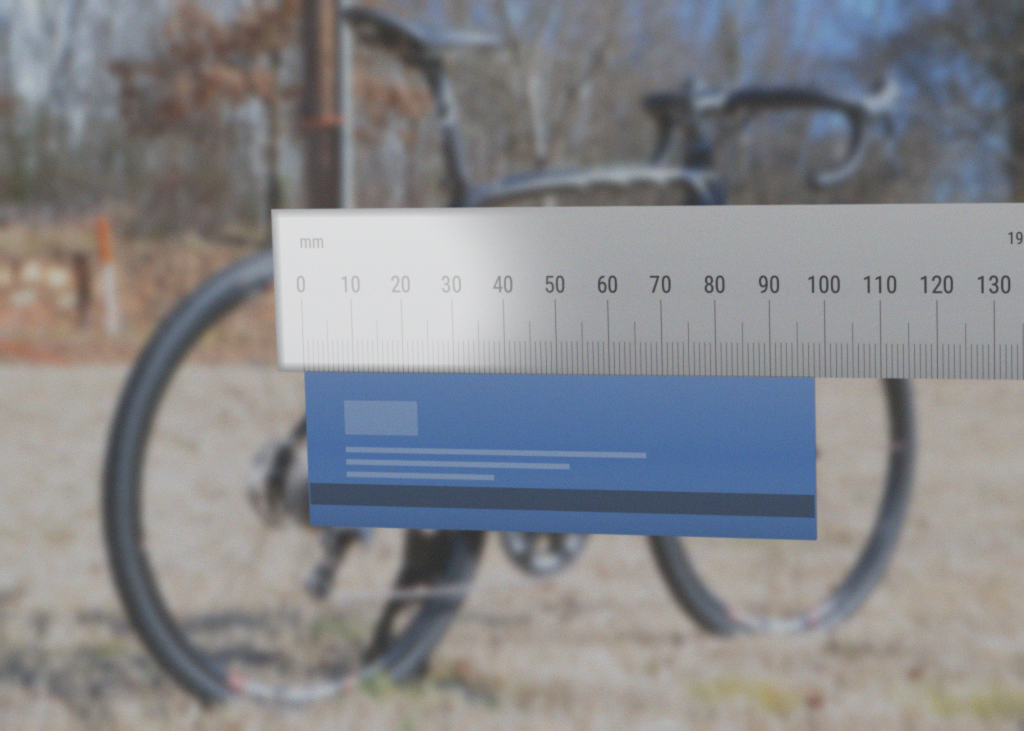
mm 98
